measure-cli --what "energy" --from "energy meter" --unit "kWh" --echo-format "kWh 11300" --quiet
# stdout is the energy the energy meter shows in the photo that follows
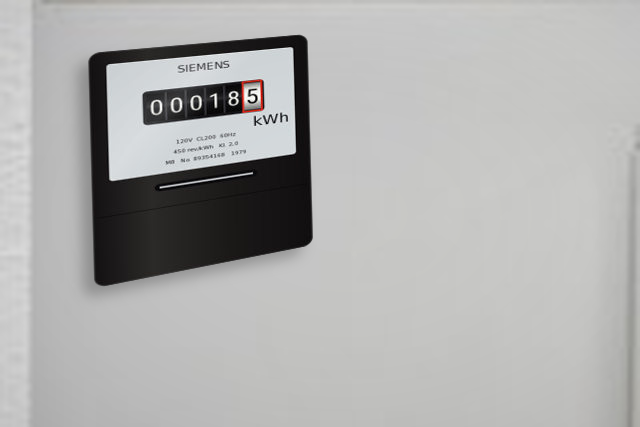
kWh 18.5
